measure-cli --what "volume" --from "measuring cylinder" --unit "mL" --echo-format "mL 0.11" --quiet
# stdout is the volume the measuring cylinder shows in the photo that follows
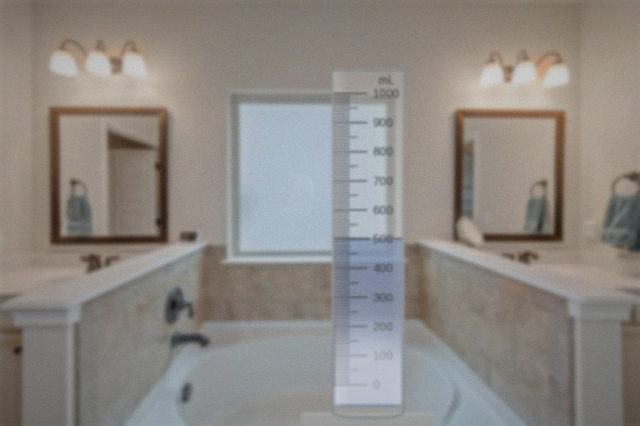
mL 500
